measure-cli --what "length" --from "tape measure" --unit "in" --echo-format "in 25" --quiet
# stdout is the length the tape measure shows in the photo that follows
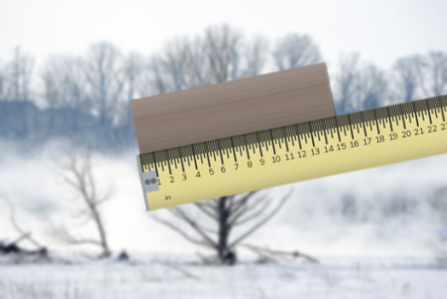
in 15
